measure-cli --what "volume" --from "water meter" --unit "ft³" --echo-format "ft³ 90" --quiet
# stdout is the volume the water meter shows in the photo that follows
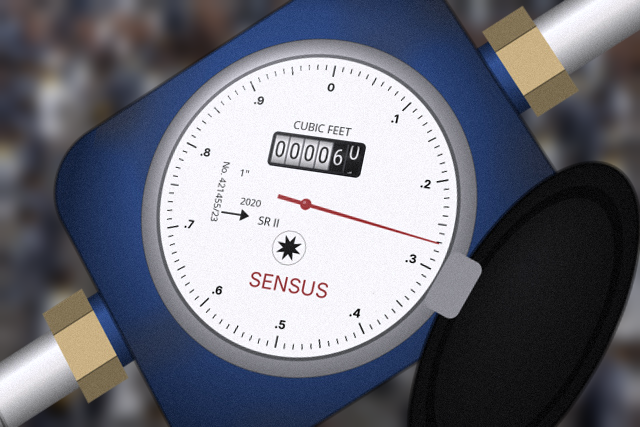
ft³ 60.27
